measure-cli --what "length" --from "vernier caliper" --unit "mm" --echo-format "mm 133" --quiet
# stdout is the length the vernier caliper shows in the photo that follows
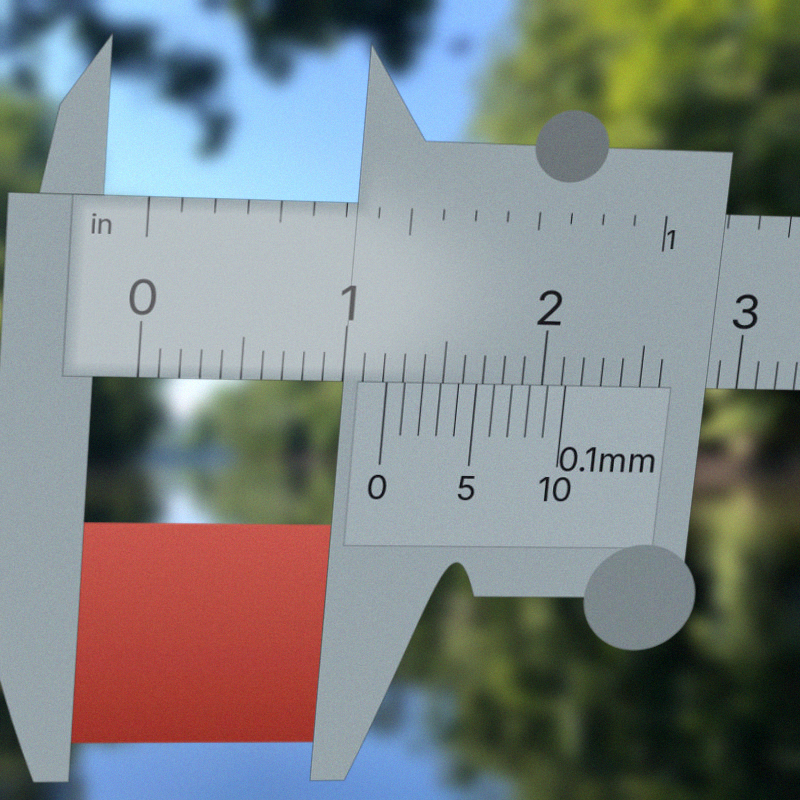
mm 12.2
